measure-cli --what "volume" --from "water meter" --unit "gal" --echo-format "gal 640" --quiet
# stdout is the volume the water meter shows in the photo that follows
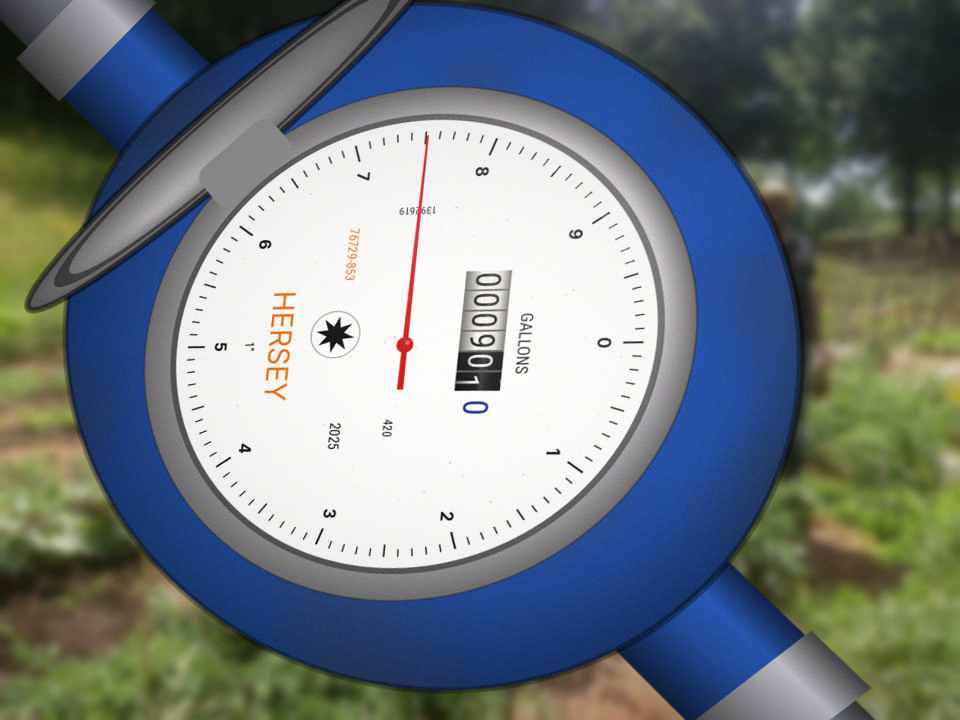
gal 9007.5
